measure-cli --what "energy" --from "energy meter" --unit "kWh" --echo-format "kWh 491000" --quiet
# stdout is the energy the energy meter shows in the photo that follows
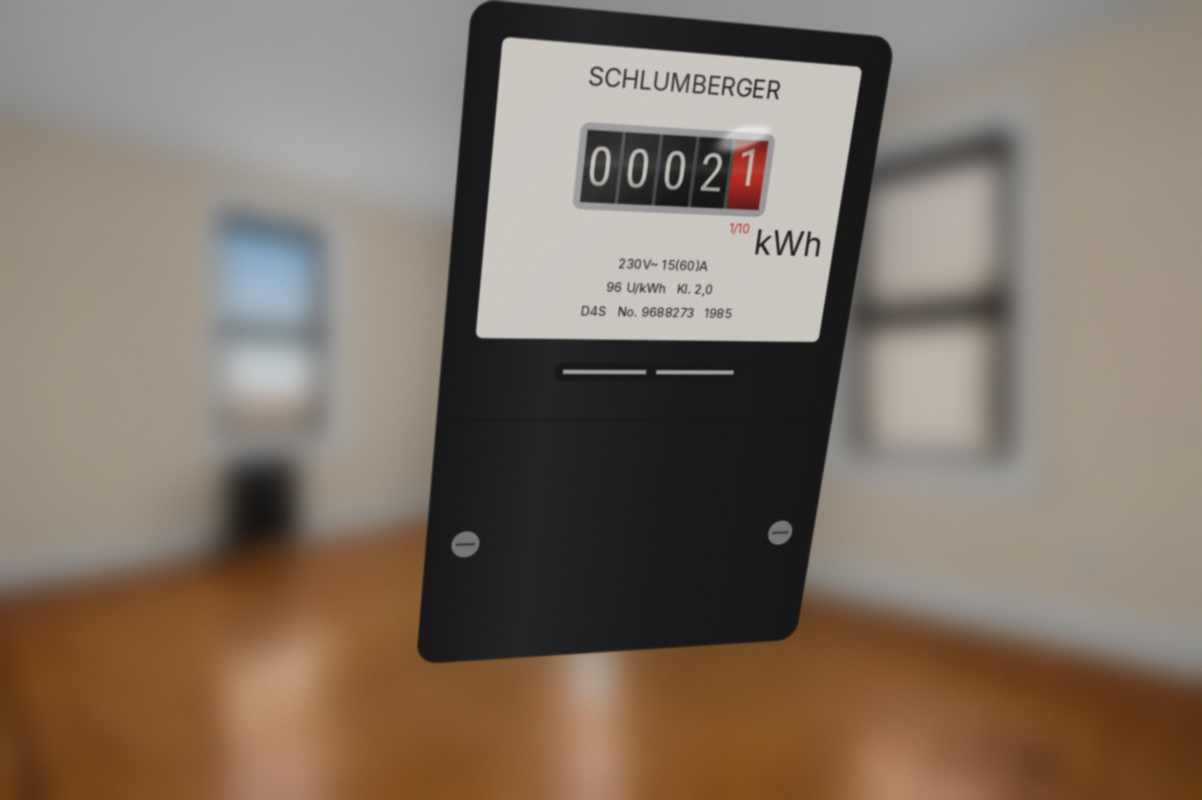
kWh 2.1
